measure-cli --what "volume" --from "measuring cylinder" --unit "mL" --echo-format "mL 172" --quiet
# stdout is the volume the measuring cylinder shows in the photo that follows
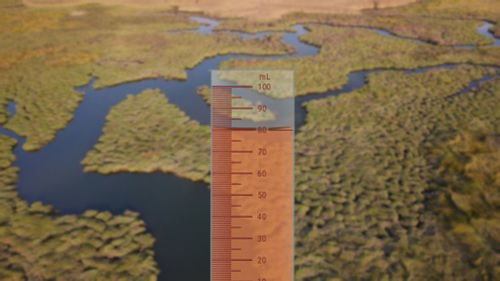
mL 80
